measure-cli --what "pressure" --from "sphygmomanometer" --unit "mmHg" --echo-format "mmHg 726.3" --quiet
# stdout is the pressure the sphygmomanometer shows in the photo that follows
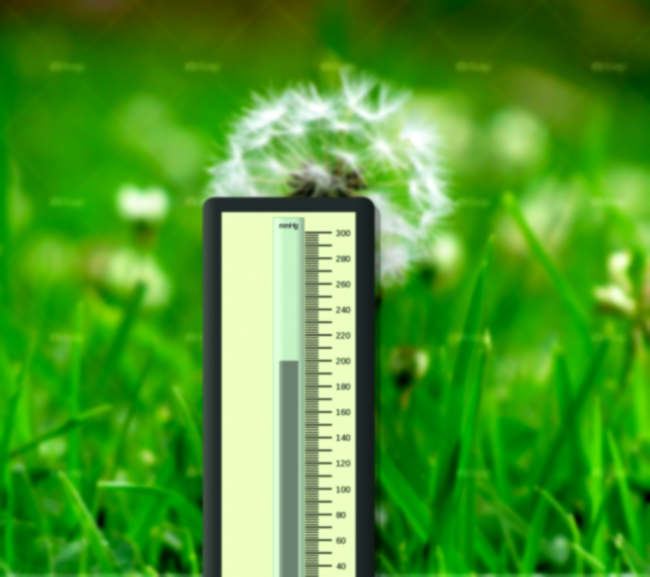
mmHg 200
